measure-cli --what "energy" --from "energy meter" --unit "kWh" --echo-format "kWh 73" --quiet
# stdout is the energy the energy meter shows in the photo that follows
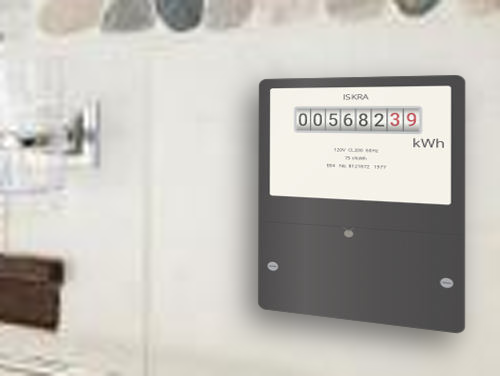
kWh 5682.39
